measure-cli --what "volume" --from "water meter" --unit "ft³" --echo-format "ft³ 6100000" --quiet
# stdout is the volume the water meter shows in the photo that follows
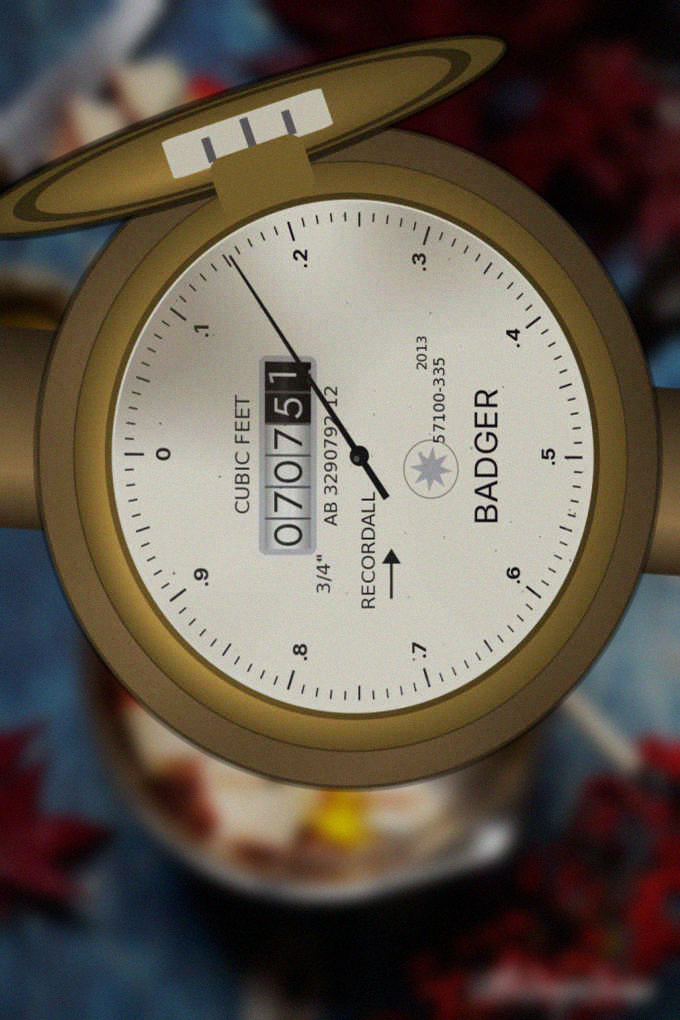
ft³ 70751.15
